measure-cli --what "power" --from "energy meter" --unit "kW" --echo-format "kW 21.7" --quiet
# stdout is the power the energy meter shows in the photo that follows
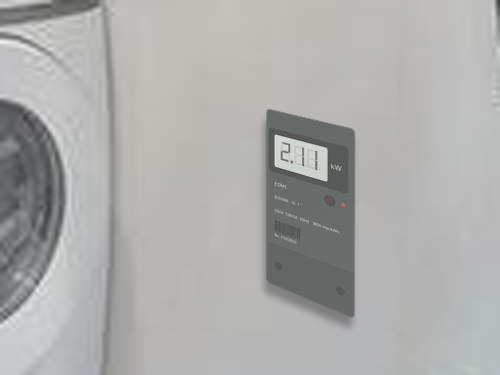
kW 2.11
